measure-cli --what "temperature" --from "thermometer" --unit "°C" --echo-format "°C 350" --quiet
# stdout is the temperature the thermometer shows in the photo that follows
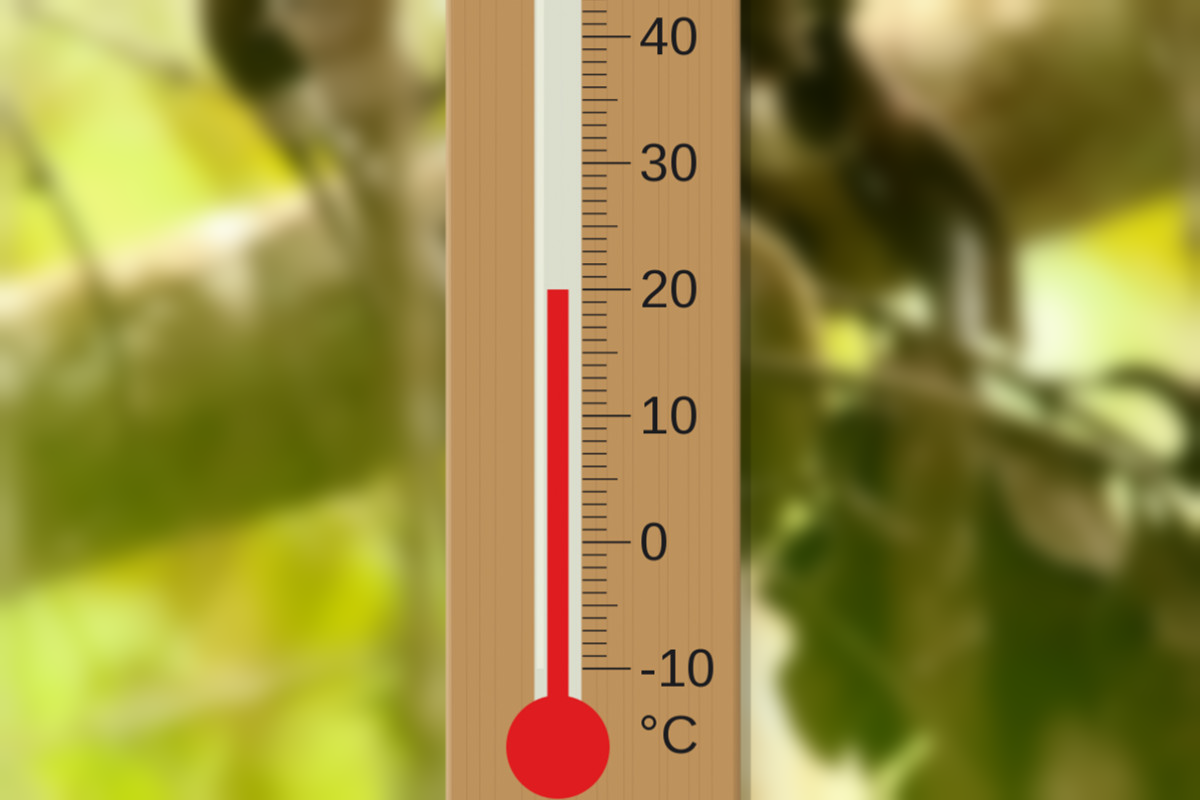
°C 20
